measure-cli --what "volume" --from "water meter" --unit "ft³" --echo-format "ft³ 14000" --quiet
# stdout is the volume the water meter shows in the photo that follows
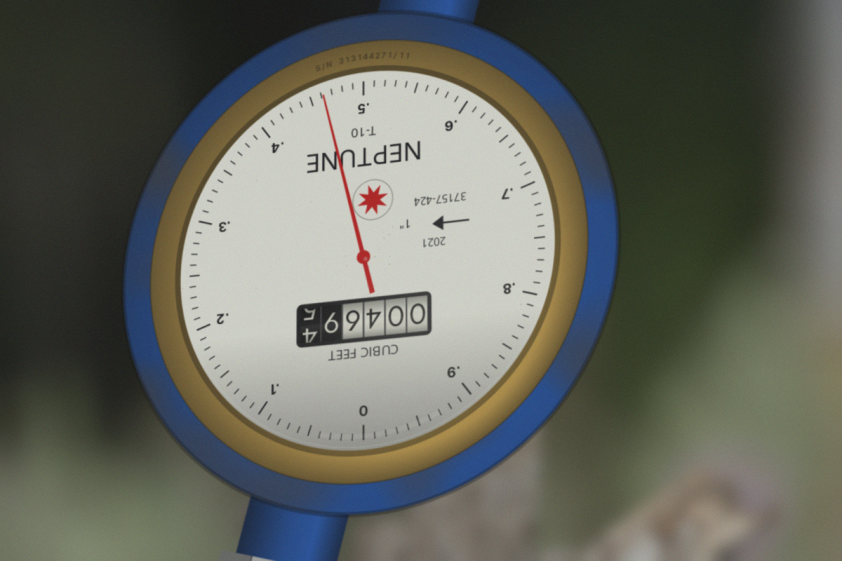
ft³ 4694.46
